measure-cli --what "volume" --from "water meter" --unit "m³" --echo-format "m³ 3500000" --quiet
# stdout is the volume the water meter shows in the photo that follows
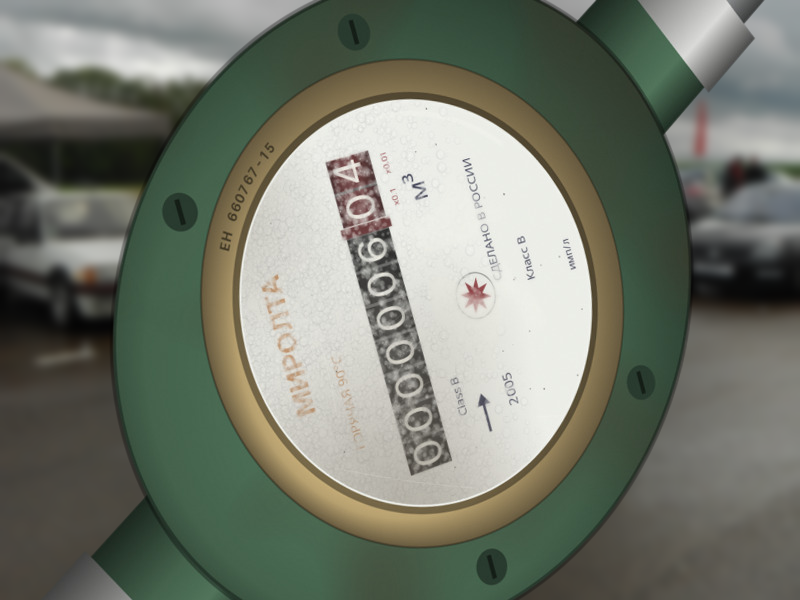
m³ 6.04
